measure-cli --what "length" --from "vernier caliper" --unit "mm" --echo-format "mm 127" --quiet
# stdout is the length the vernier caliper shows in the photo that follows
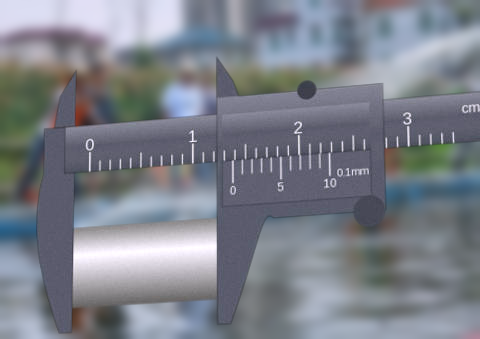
mm 13.8
